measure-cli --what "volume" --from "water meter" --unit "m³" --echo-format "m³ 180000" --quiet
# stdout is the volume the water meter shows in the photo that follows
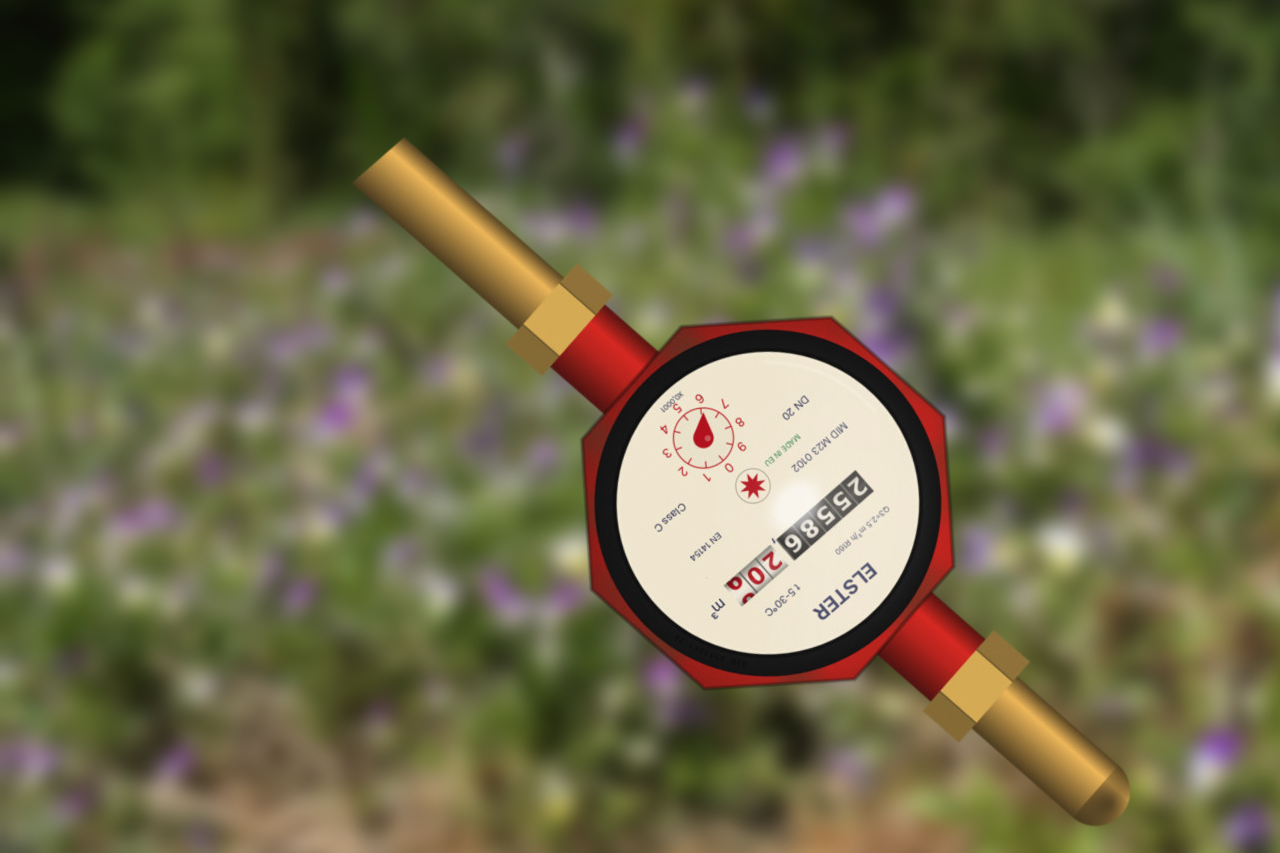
m³ 25586.2086
